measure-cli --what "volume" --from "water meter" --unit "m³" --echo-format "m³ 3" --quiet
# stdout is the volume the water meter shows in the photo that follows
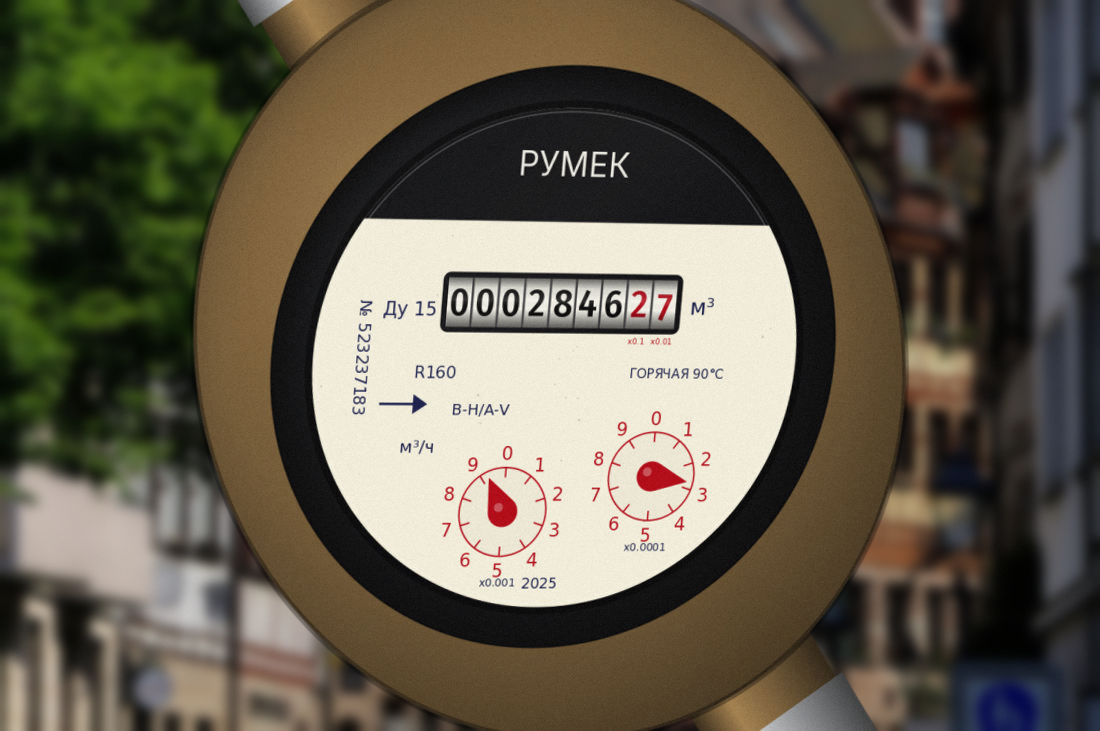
m³ 2846.2692
